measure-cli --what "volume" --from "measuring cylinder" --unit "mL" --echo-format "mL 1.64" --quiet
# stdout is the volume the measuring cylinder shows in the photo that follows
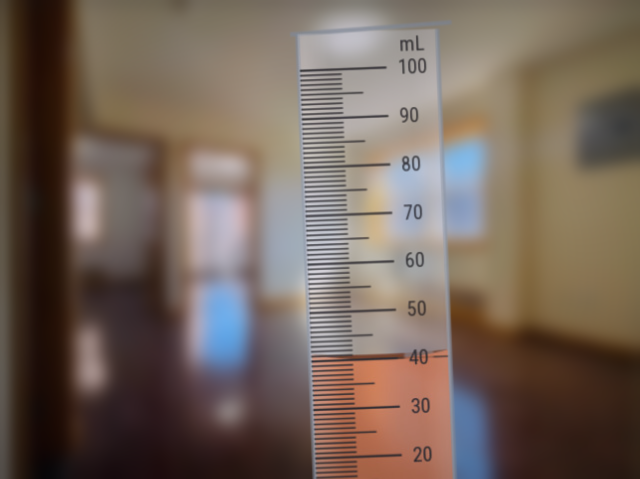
mL 40
